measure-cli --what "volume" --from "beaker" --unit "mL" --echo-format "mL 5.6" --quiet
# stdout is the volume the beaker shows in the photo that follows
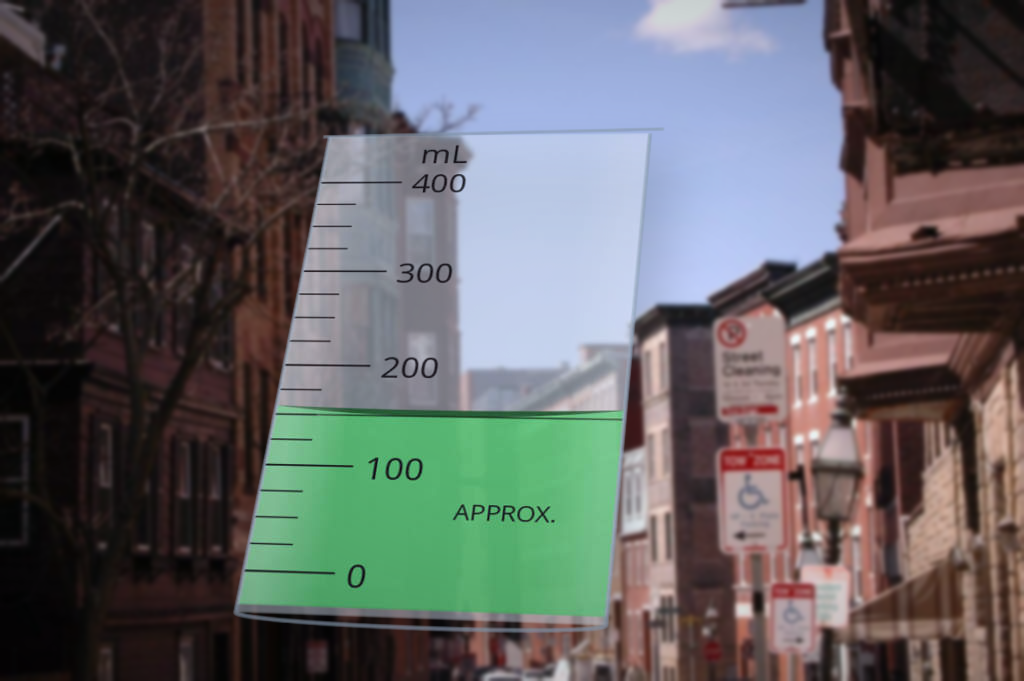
mL 150
